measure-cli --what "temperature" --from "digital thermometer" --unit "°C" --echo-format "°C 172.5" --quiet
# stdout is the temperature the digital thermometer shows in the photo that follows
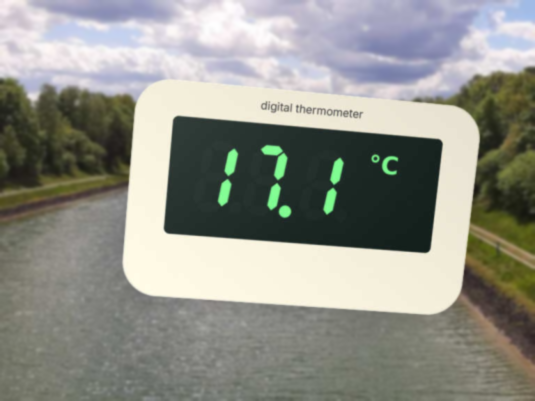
°C 17.1
